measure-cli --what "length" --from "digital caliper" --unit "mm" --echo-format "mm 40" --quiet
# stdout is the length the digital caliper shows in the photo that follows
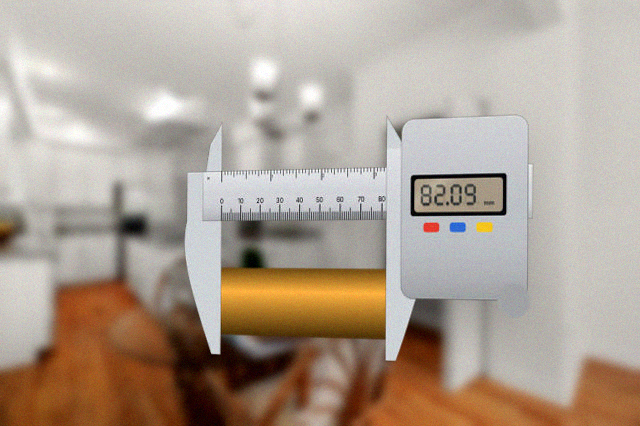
mm 82.09
